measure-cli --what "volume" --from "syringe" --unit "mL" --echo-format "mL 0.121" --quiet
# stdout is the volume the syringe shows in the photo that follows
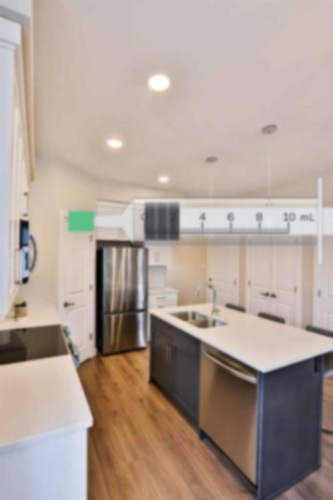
mL 0
